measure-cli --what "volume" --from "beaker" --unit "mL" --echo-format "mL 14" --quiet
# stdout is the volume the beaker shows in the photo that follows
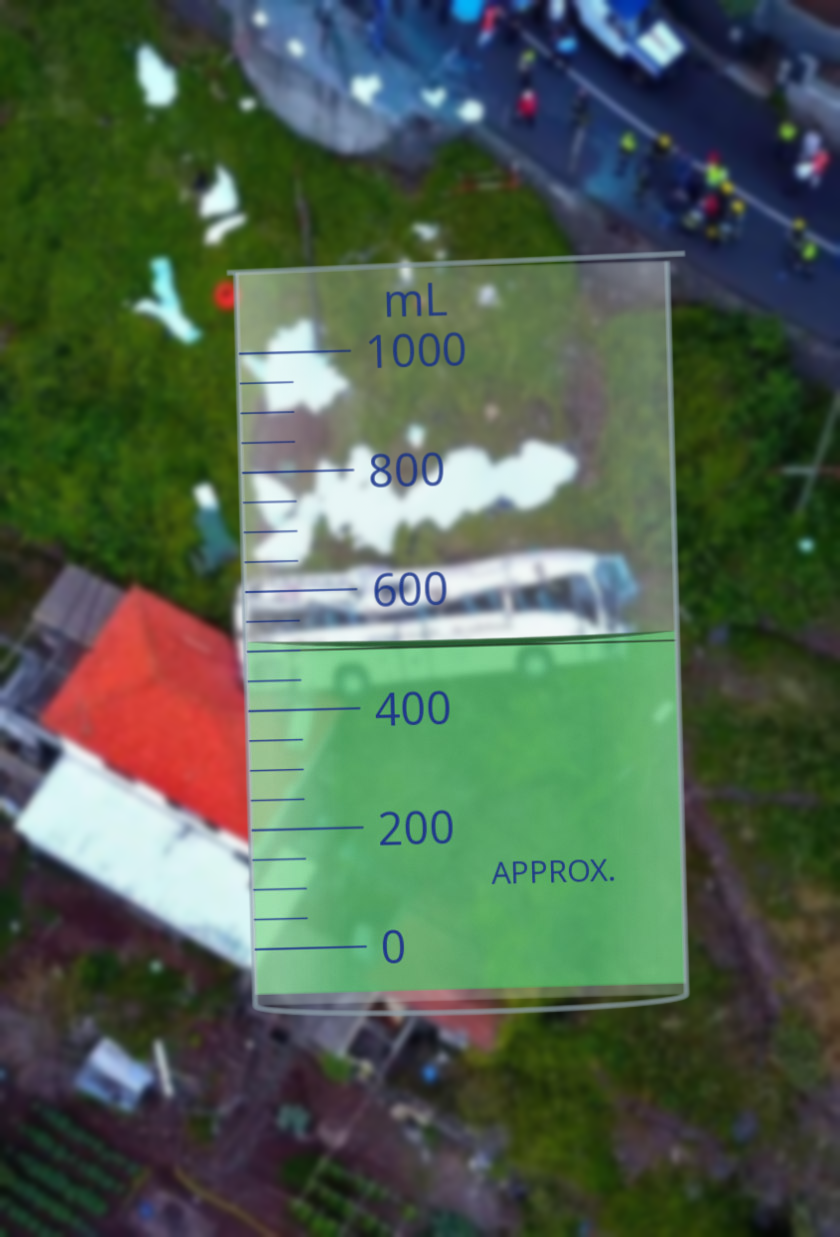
mL 500
